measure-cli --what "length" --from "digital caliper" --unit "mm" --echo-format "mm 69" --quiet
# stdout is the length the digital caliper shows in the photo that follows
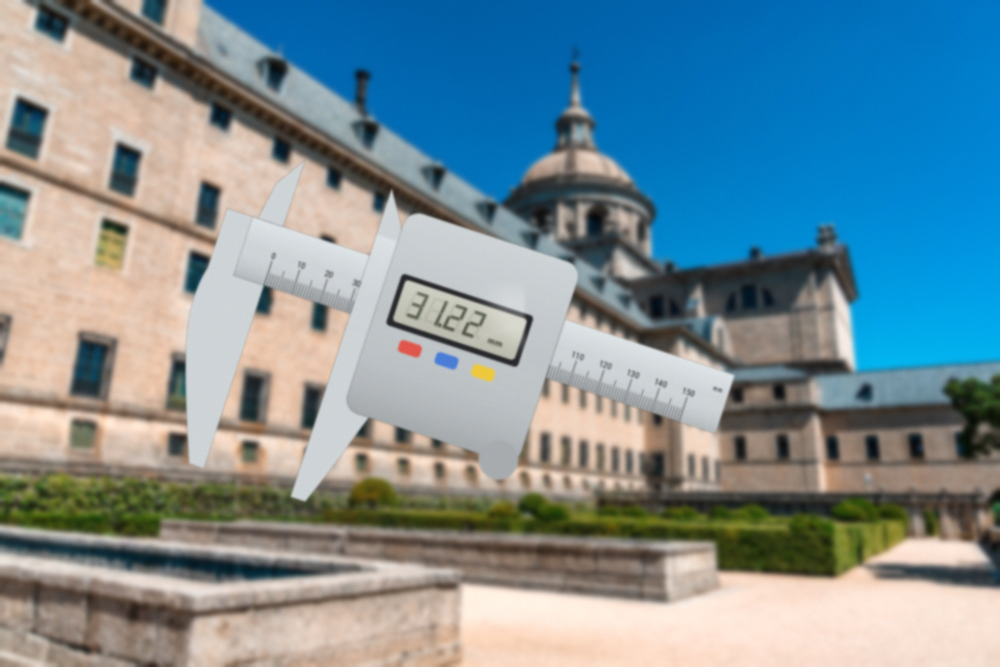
mm 31.22
